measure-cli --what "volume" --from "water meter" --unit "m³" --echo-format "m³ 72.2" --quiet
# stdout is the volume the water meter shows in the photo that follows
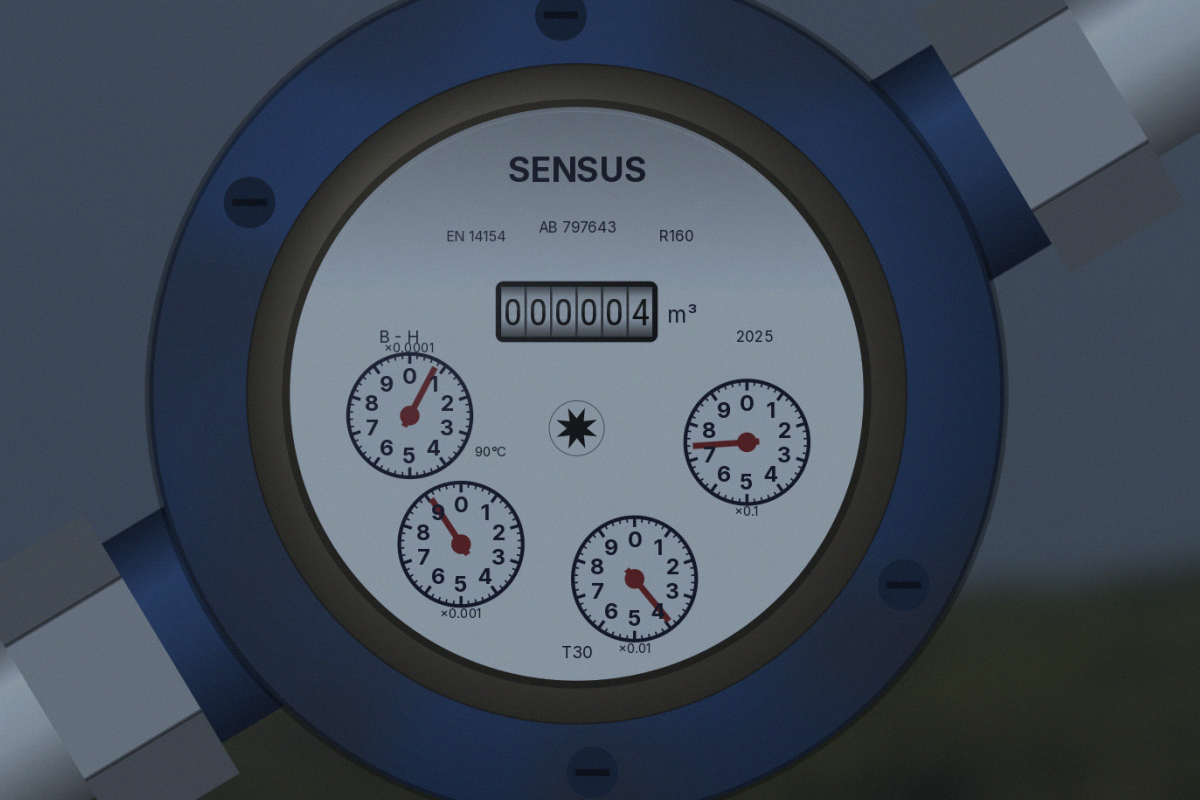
m³ 4.7390
